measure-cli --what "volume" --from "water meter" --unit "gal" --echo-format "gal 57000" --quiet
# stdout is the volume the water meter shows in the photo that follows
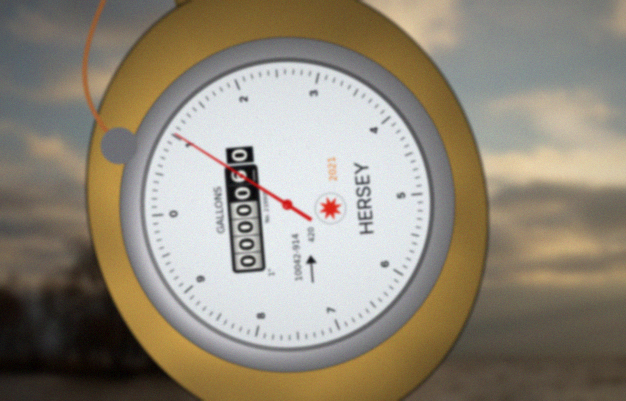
gal 61.0
